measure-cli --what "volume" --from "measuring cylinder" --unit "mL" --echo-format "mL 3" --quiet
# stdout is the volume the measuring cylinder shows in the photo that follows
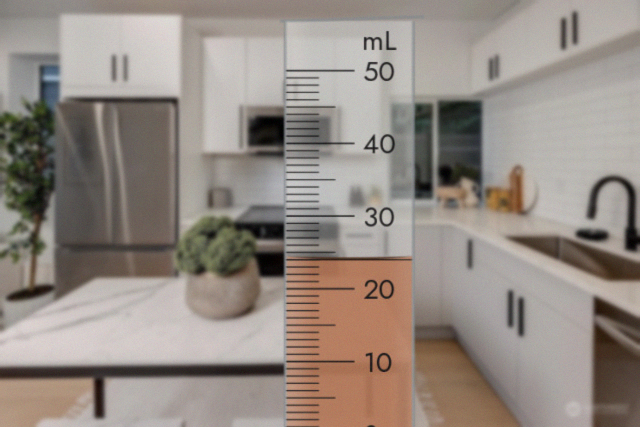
mL 24
